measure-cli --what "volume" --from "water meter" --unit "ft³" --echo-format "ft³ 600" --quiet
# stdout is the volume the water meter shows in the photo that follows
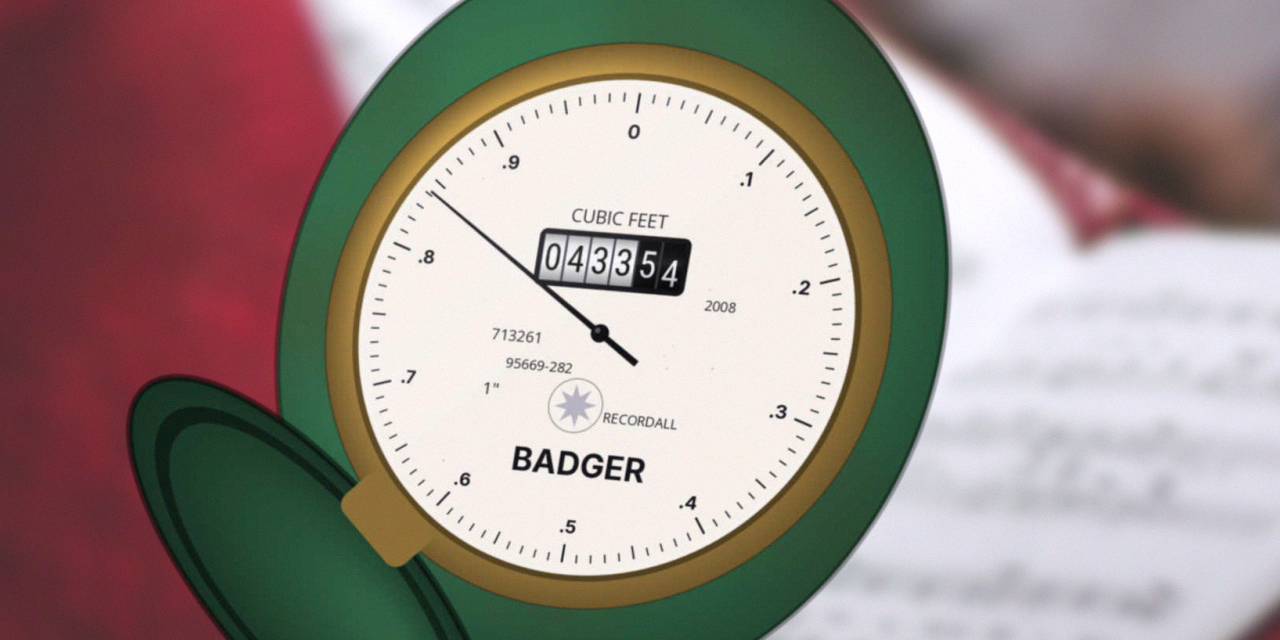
ft³ 43353.84
